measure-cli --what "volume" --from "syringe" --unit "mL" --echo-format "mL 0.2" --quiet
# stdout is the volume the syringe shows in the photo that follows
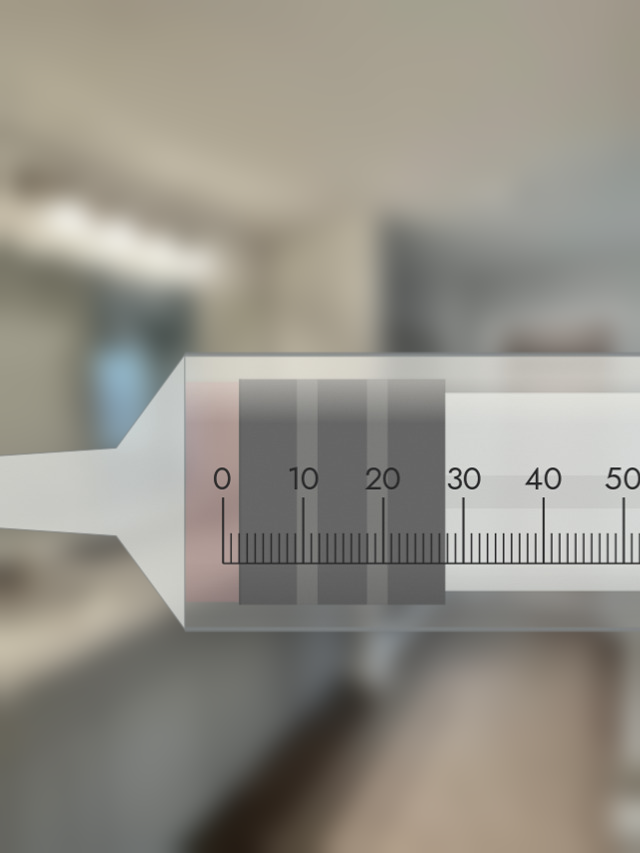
mL 2
